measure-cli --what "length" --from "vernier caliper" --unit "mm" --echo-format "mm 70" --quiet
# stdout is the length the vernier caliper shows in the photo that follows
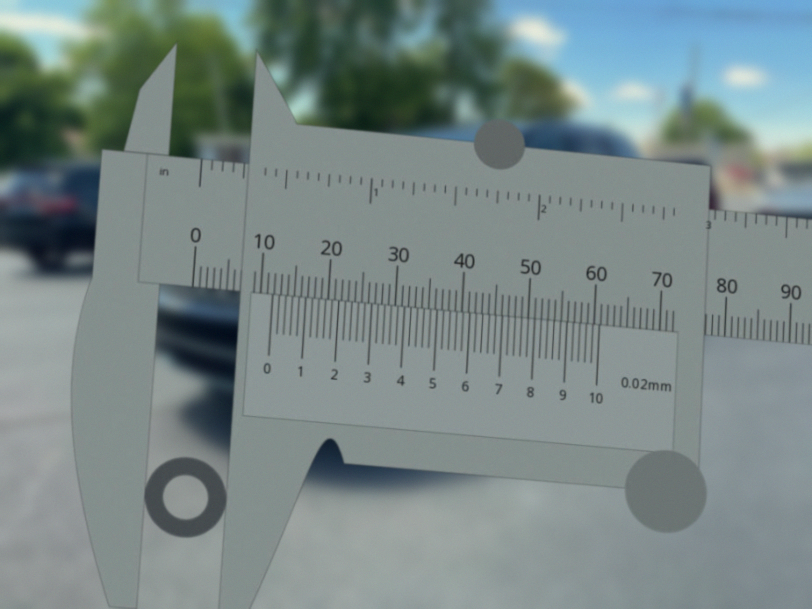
mm 11.8
